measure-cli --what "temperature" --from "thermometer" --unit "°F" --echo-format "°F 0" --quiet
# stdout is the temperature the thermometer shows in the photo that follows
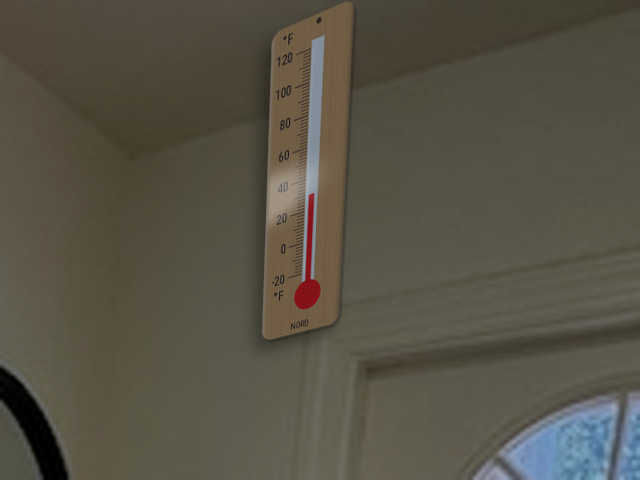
°F 30
